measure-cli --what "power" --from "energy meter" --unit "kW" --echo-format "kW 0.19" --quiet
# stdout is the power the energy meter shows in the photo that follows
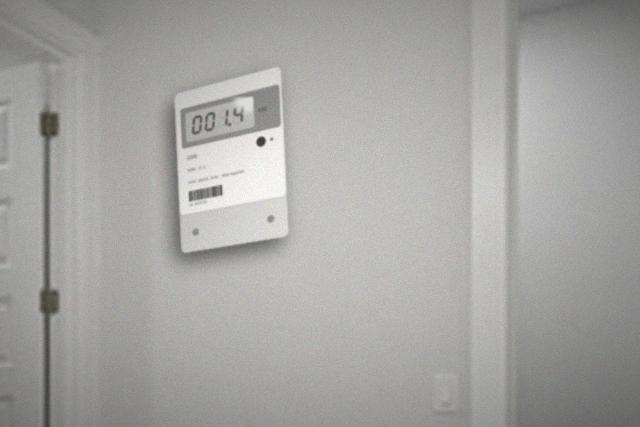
kW 1.4
